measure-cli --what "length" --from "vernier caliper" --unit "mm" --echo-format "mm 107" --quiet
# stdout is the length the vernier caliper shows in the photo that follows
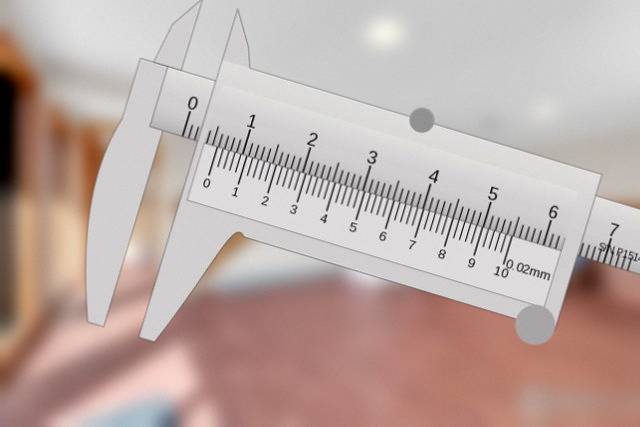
mm 5.8
